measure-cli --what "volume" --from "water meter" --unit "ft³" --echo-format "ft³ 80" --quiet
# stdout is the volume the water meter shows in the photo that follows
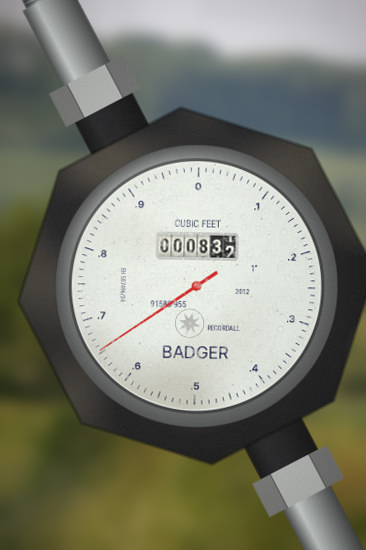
ft³ 831.65
